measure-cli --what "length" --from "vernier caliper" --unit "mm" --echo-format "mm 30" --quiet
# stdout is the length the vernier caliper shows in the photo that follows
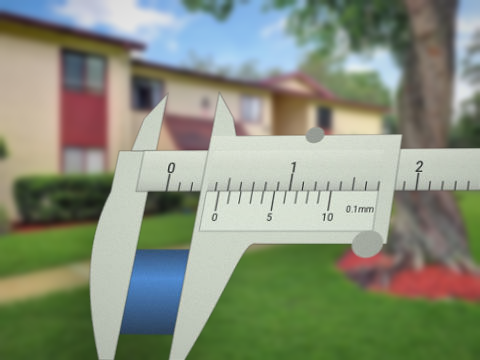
mm 4.3
